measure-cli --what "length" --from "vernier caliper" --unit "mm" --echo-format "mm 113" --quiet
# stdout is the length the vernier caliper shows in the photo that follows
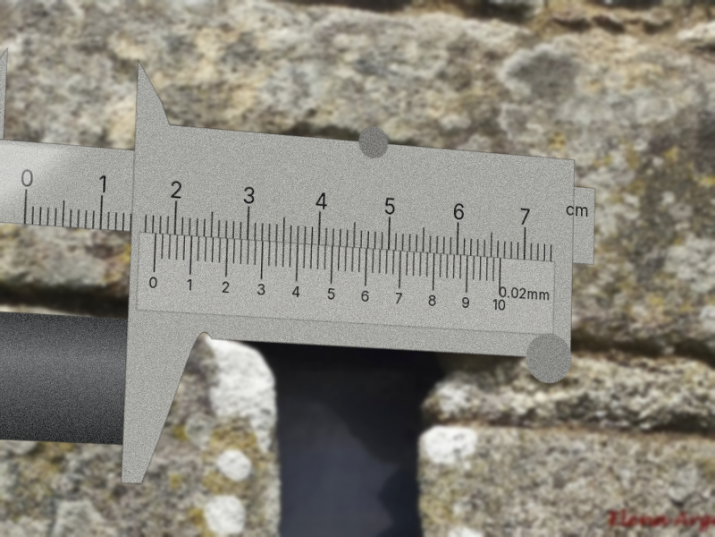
mm 17.4
